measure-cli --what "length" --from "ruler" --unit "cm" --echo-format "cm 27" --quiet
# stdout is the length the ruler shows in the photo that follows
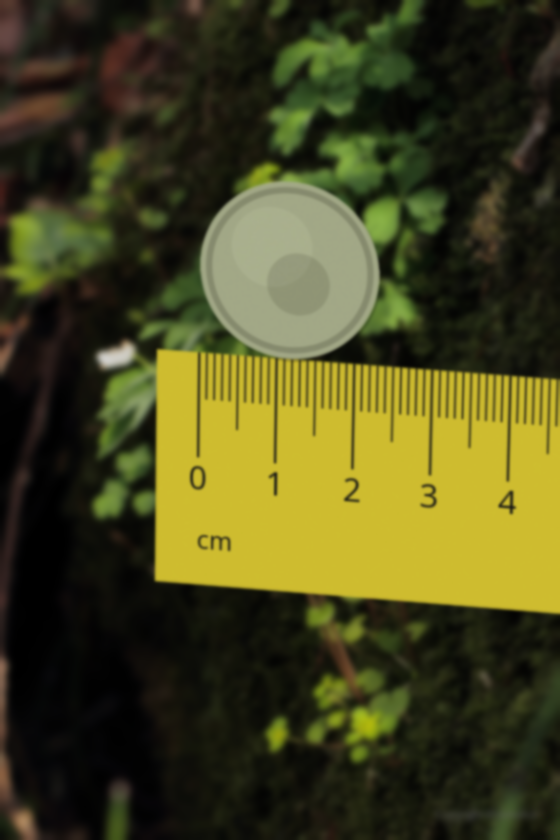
cm 2.3
